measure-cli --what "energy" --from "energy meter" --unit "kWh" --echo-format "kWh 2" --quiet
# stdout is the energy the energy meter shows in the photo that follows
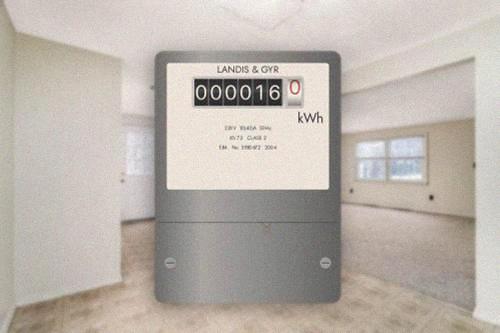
kWh 16.0
